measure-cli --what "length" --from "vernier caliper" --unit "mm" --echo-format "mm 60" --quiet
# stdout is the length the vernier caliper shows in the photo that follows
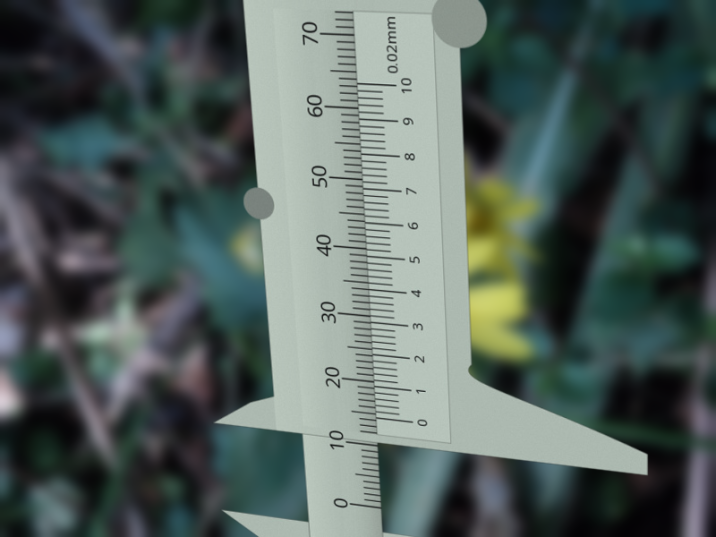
mm 14.4
